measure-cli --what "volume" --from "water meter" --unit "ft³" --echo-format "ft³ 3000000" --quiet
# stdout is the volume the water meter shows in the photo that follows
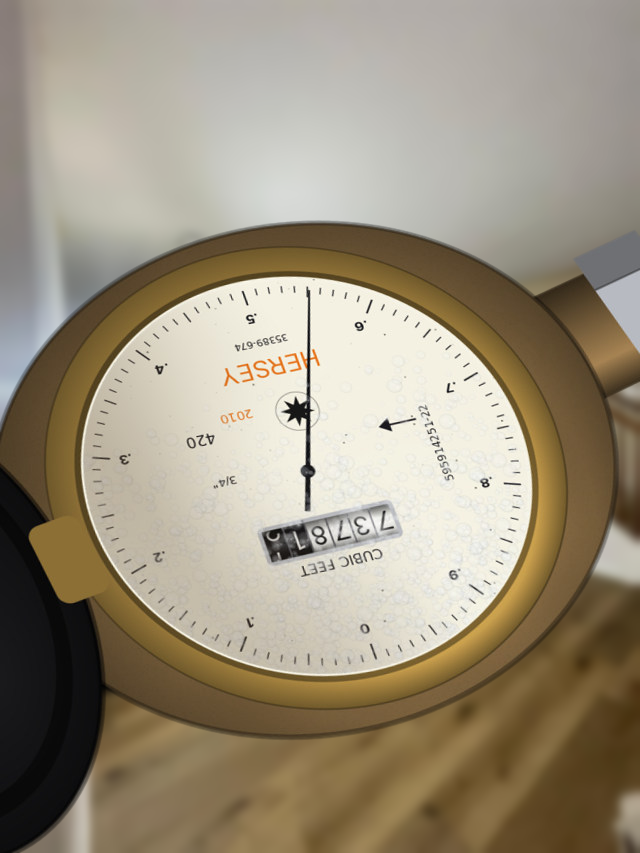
ft³ 737811.55
